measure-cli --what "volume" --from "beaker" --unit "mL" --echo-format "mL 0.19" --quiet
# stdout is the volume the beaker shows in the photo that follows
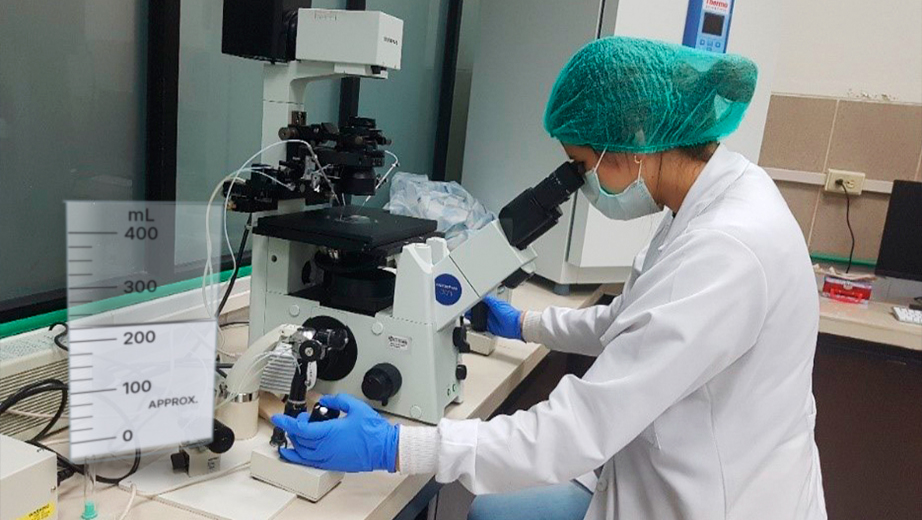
mL 225
